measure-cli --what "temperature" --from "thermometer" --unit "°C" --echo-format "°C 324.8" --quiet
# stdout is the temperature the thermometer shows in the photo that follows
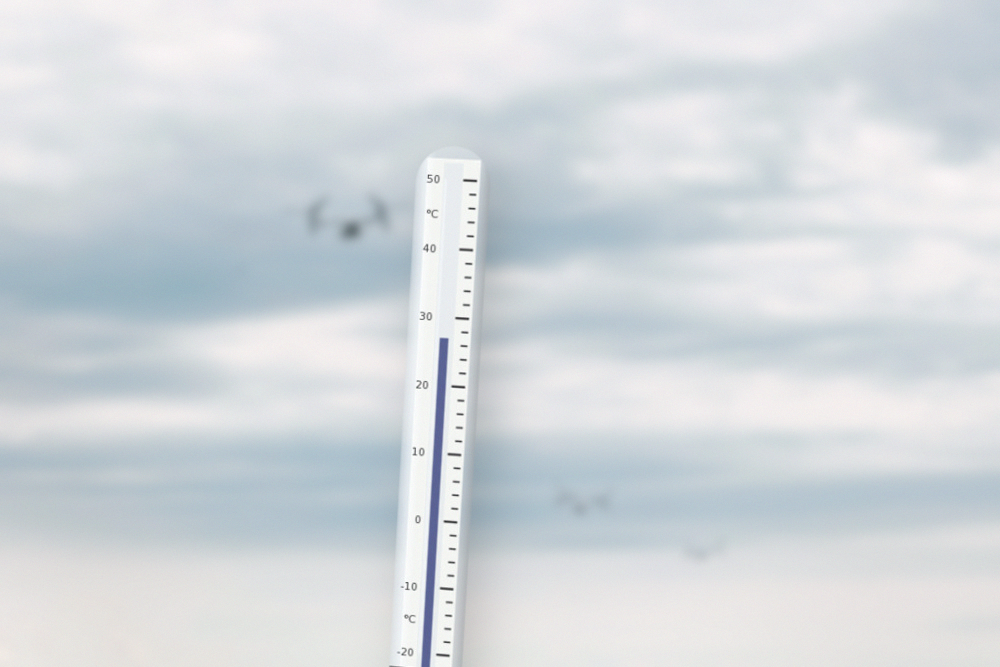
°C 27
